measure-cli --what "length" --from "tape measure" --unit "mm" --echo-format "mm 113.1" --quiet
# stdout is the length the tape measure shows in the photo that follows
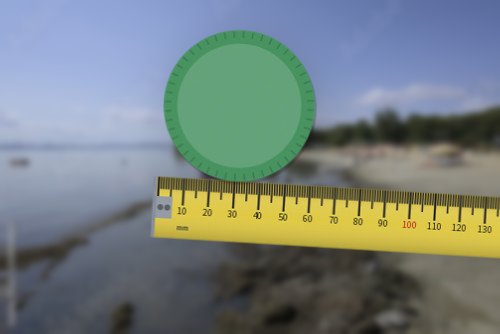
mm 60
